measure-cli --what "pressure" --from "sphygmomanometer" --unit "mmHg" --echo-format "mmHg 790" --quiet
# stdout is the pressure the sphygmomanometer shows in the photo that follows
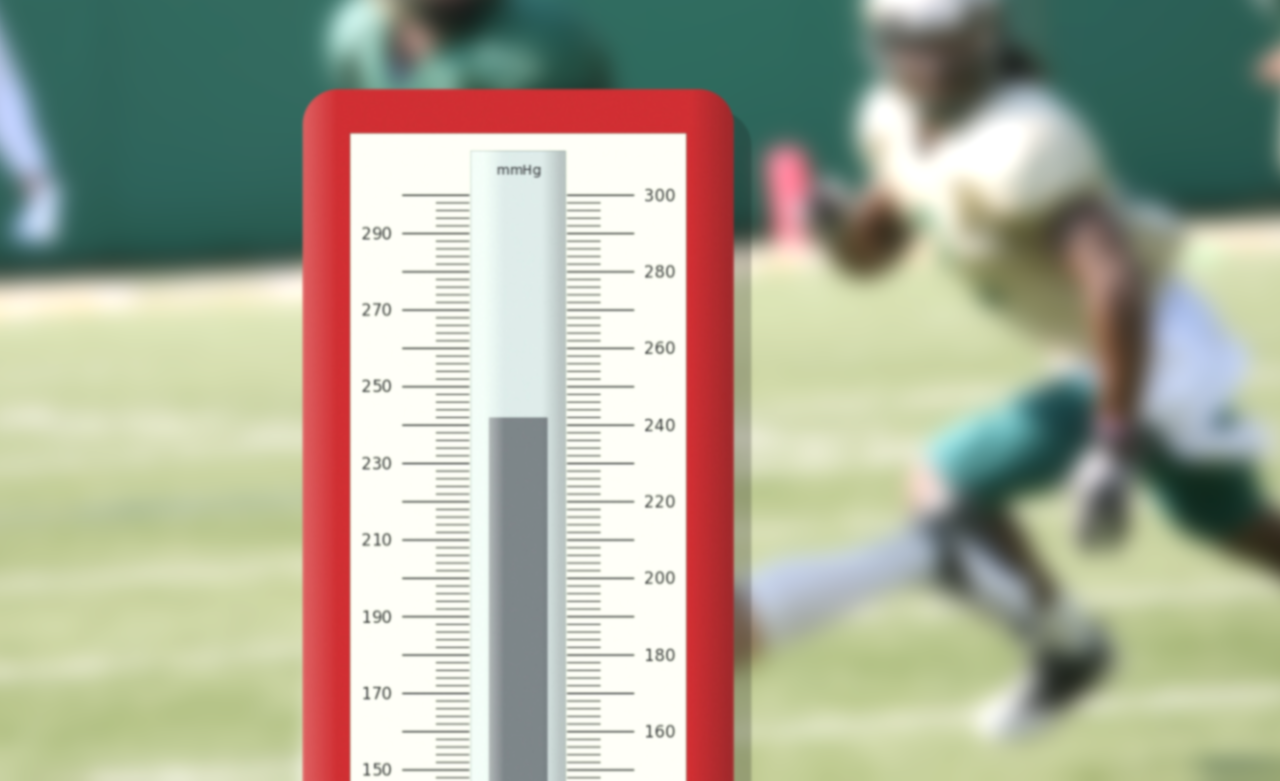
mmHg 242
